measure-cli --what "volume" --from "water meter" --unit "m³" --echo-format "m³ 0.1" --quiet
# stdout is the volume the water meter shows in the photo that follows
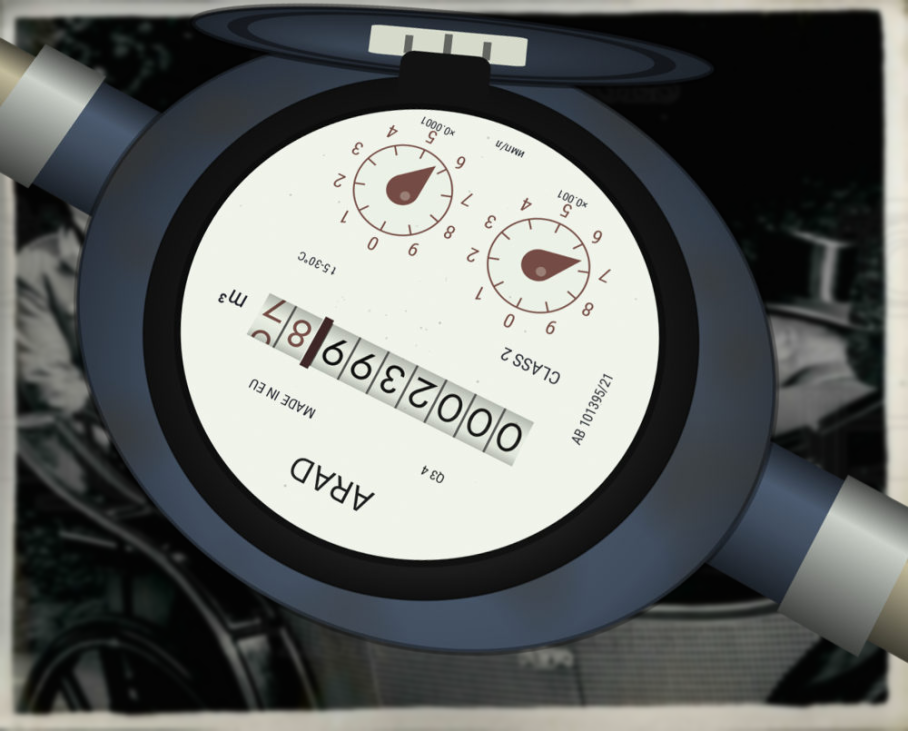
m³ 2399.8665
